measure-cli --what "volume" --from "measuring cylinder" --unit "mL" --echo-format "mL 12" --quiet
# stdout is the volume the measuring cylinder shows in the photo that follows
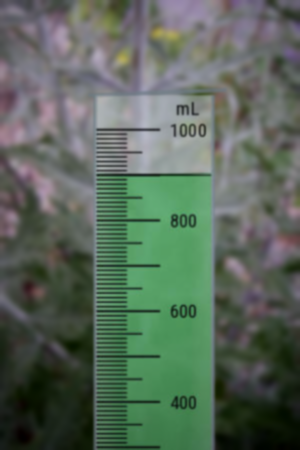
mL 900
